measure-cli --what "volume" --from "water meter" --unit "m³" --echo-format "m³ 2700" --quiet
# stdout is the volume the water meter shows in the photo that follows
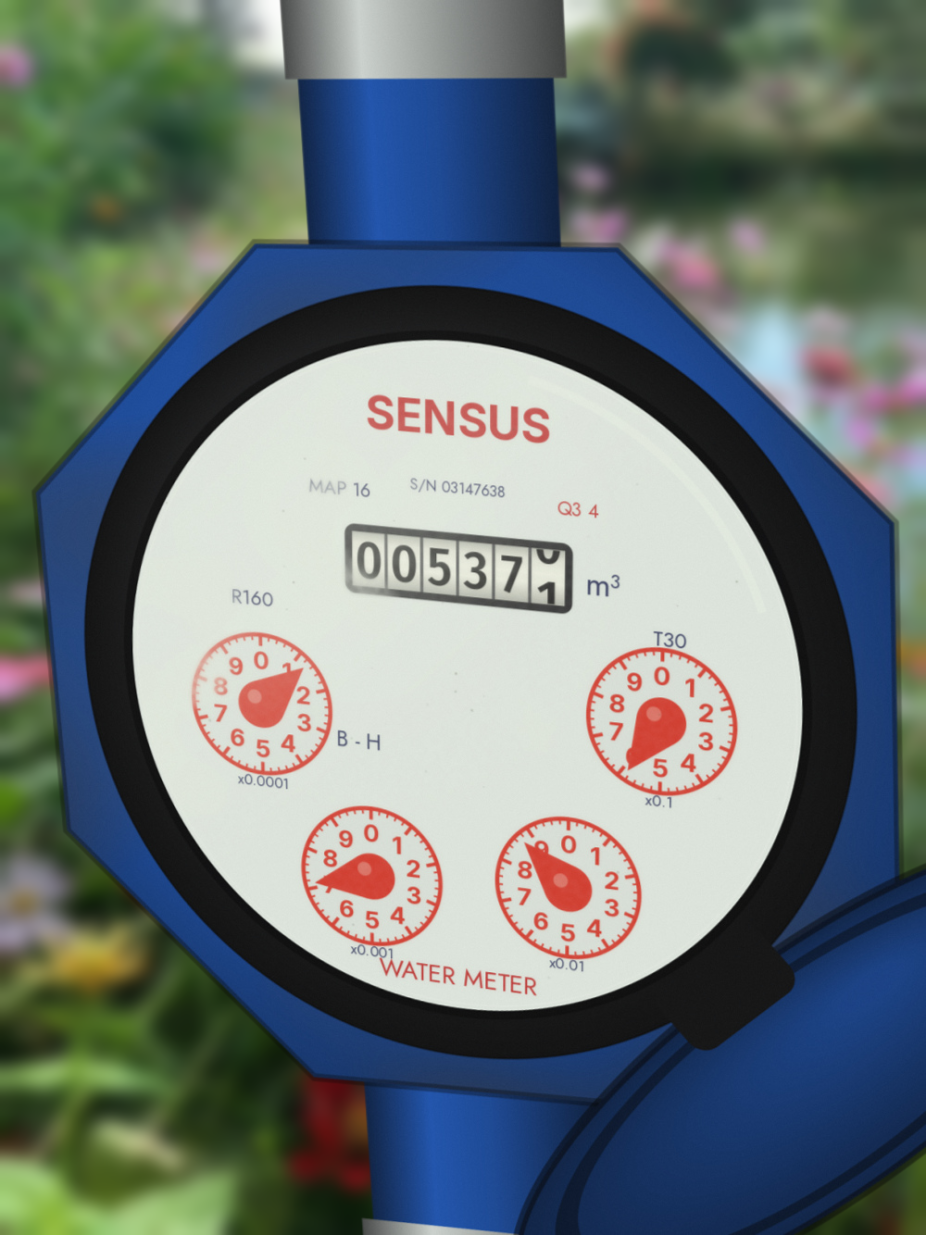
m³ 5370.5871
